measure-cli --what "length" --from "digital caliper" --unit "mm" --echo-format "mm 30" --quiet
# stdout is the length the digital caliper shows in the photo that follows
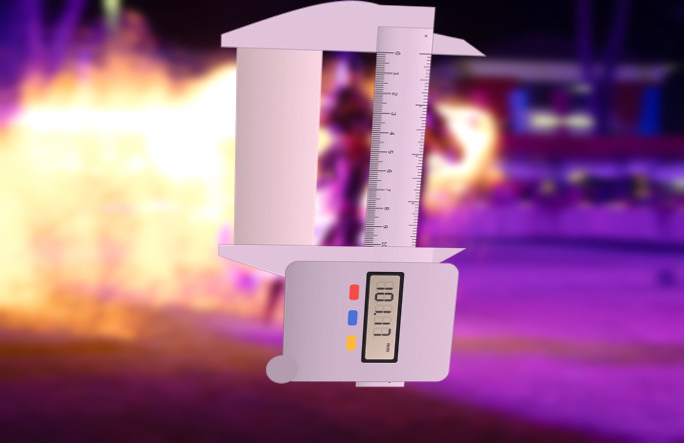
mm 101.17
